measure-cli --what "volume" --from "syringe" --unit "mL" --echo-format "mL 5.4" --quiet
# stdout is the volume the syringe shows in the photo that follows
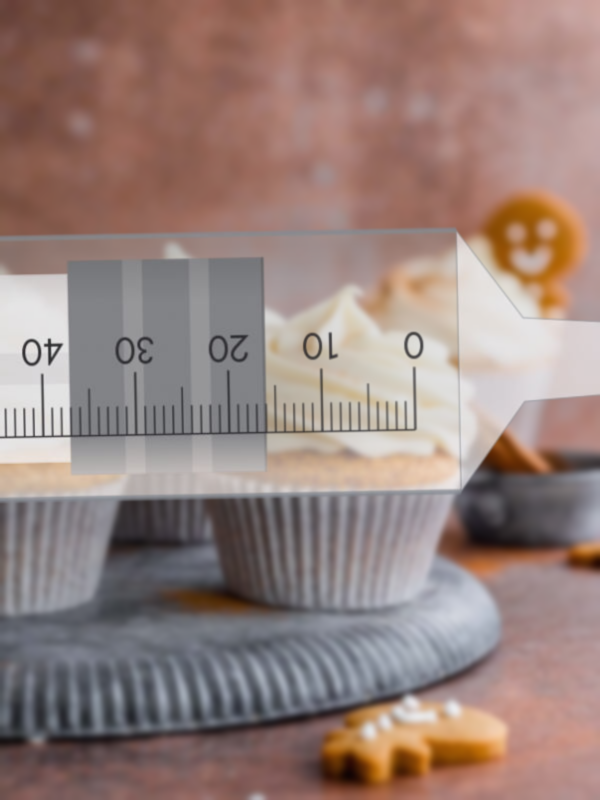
mL 16
